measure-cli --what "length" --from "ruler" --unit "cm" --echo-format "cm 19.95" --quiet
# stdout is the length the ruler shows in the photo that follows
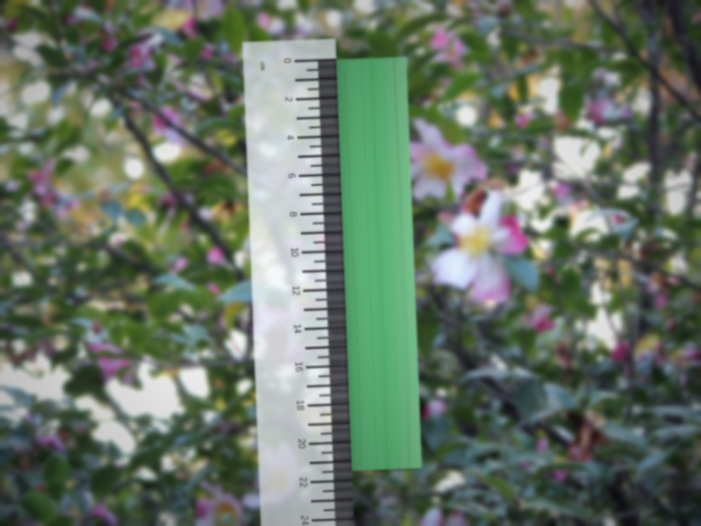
cm 21.5
